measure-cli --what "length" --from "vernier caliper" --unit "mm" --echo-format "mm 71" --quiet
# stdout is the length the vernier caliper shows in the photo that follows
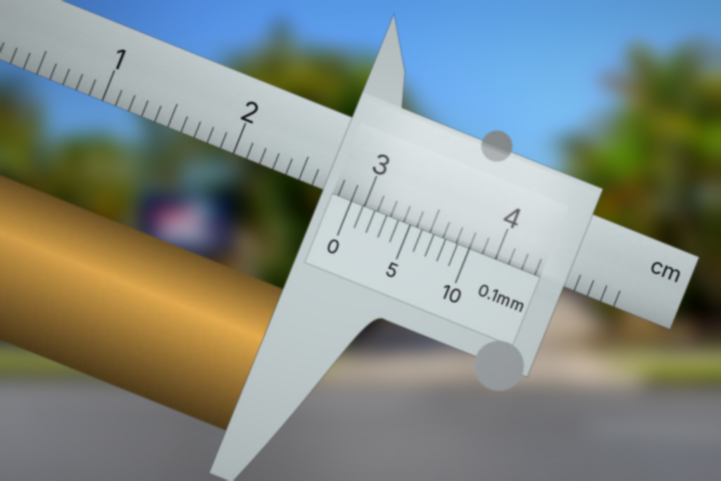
mm 29.0
